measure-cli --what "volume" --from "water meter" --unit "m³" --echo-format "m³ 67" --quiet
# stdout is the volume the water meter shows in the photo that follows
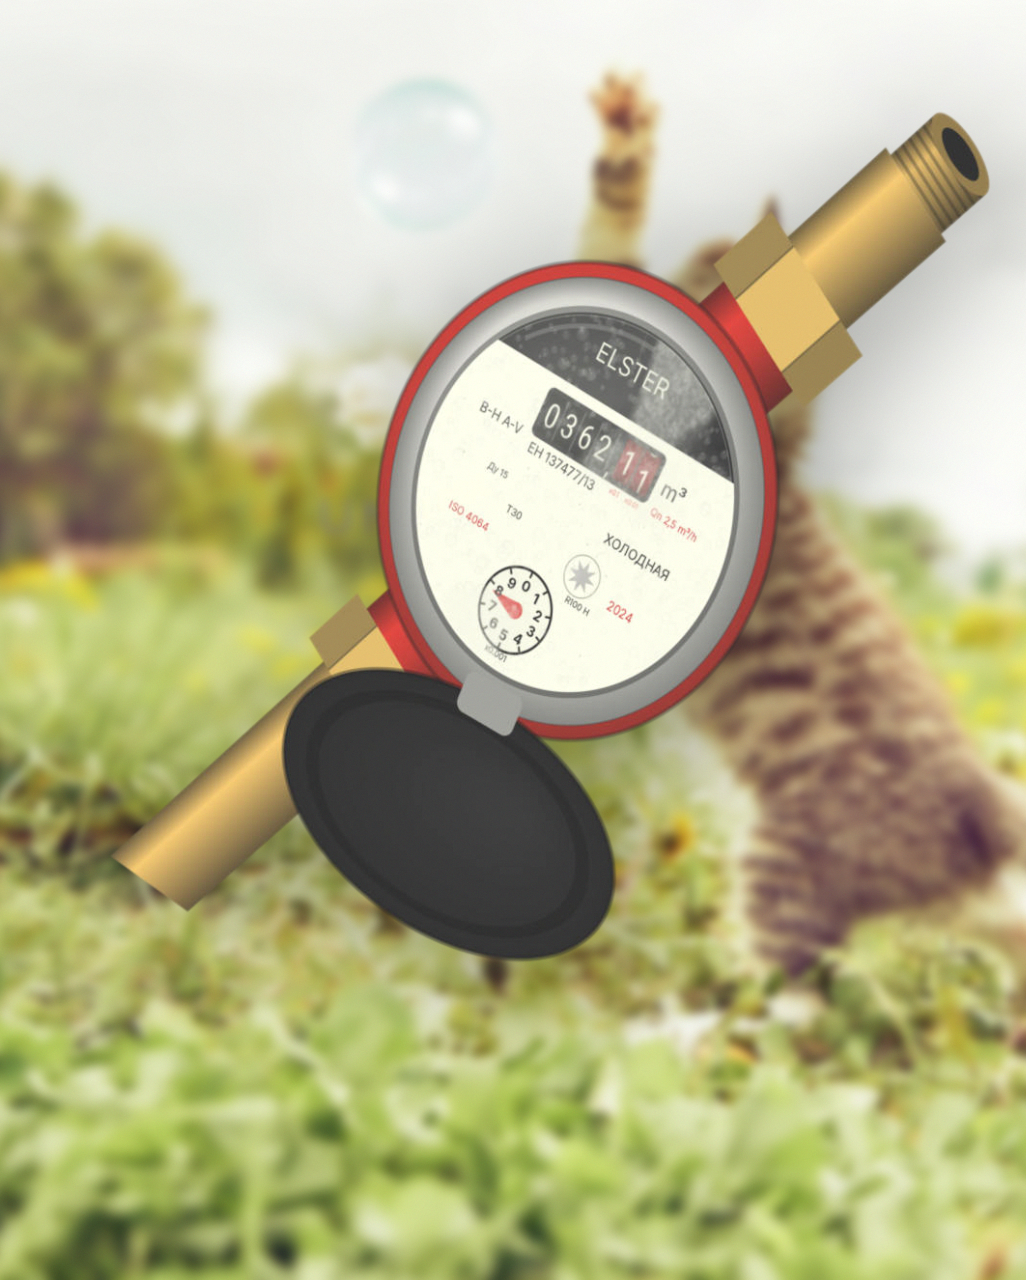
m³ 362.107
